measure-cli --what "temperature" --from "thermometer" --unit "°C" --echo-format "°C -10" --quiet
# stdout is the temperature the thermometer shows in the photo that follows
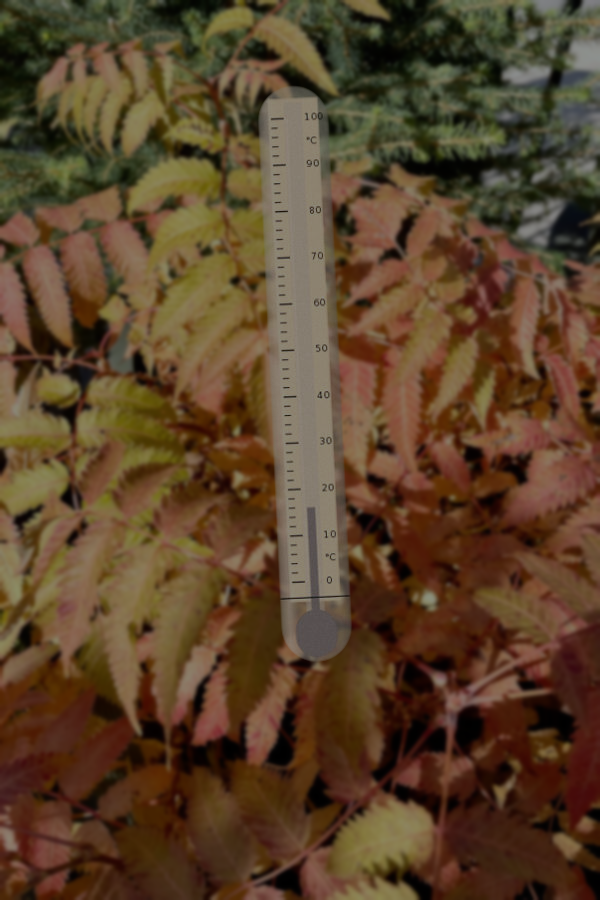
°C 16
